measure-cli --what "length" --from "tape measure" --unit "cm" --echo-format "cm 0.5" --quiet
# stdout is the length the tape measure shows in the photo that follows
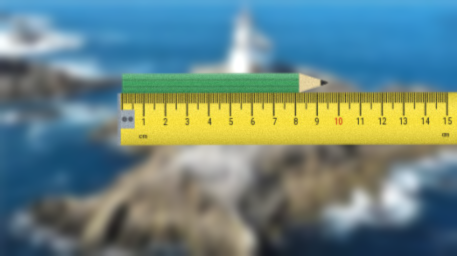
cm 9.5
